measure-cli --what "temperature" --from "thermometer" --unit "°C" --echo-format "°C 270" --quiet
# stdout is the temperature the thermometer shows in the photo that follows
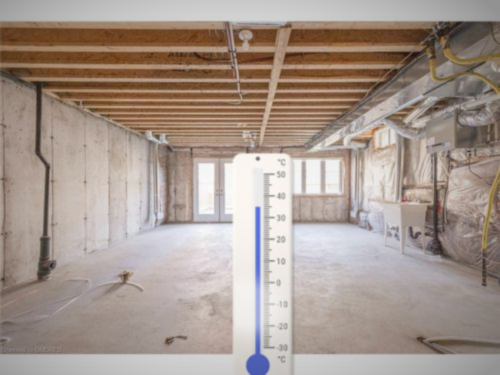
°C 35
